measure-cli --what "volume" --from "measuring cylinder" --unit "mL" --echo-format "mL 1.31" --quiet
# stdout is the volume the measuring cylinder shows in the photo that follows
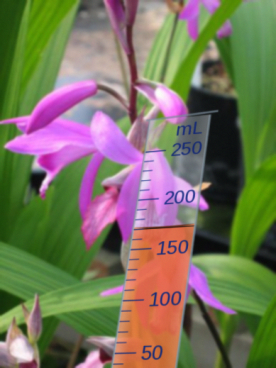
mL 170
